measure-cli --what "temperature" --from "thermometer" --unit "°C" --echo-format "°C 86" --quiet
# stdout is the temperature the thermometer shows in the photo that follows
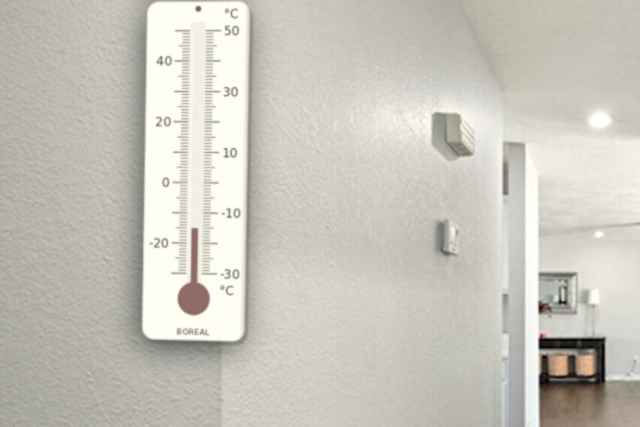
°C -15
